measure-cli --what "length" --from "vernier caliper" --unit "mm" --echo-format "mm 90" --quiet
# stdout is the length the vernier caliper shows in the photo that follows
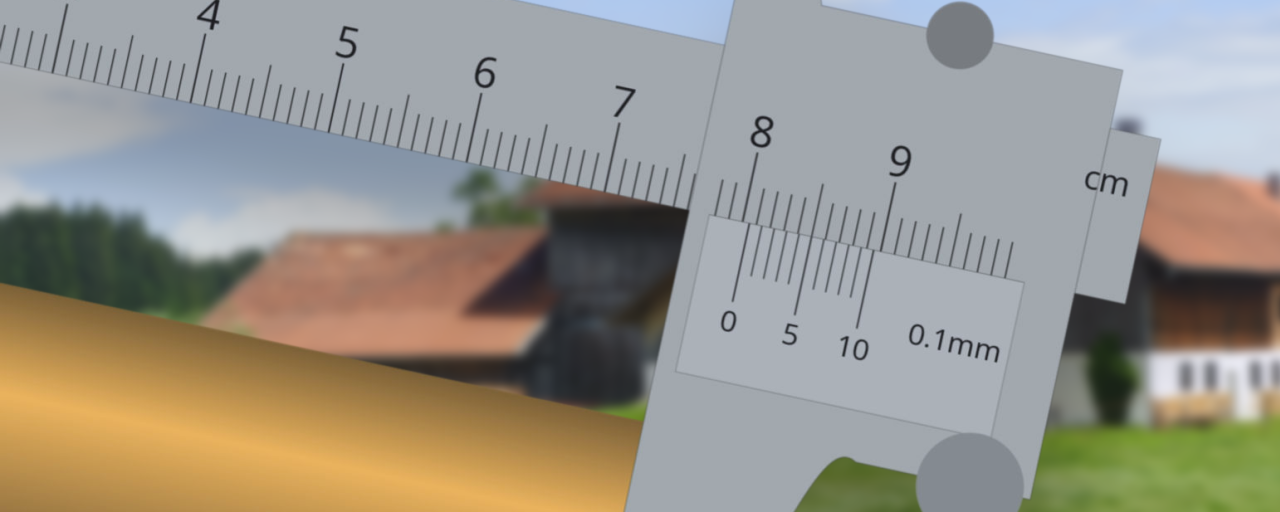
mm 80.5
